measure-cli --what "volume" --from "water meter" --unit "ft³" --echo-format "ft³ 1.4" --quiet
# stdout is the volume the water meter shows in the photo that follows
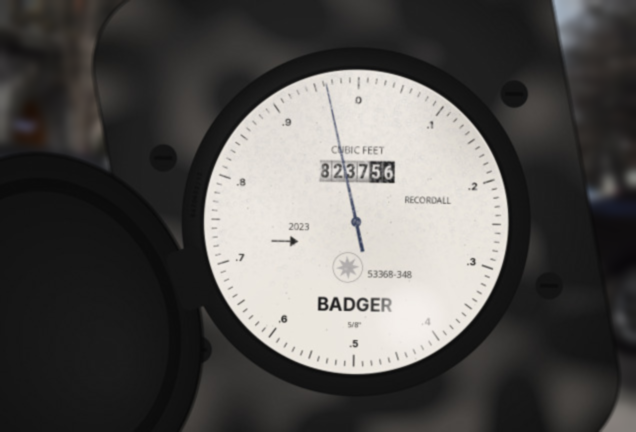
ft³ 823755.96
